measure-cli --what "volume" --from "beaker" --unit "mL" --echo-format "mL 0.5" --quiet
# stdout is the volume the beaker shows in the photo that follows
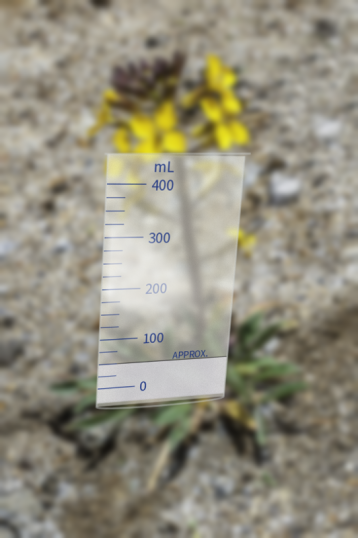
mL 50
